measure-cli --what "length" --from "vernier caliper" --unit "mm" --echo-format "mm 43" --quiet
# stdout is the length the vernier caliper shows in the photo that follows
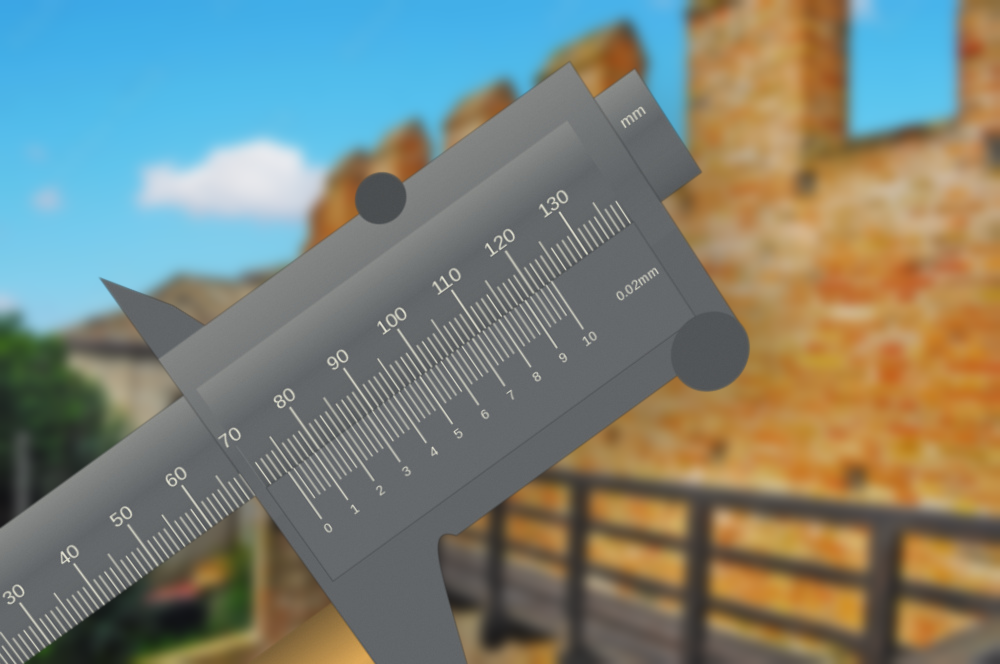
mm 74.2
